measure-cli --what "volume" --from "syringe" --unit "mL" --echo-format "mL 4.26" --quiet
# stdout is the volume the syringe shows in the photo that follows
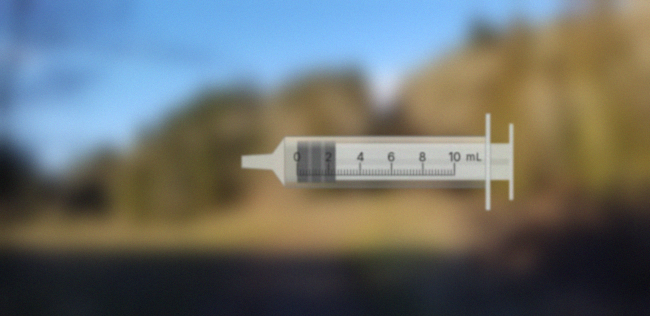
mL 0
